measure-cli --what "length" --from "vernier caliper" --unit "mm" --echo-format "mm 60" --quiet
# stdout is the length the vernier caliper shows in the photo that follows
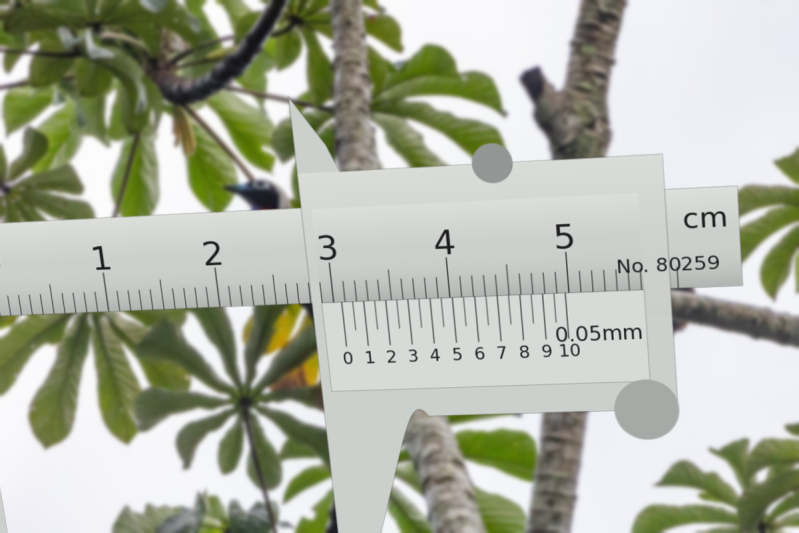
mm 30.7
